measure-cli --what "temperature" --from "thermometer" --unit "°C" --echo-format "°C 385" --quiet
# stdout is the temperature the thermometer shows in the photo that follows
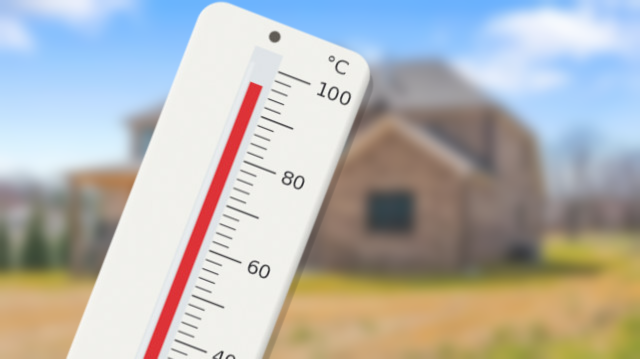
°C 96
